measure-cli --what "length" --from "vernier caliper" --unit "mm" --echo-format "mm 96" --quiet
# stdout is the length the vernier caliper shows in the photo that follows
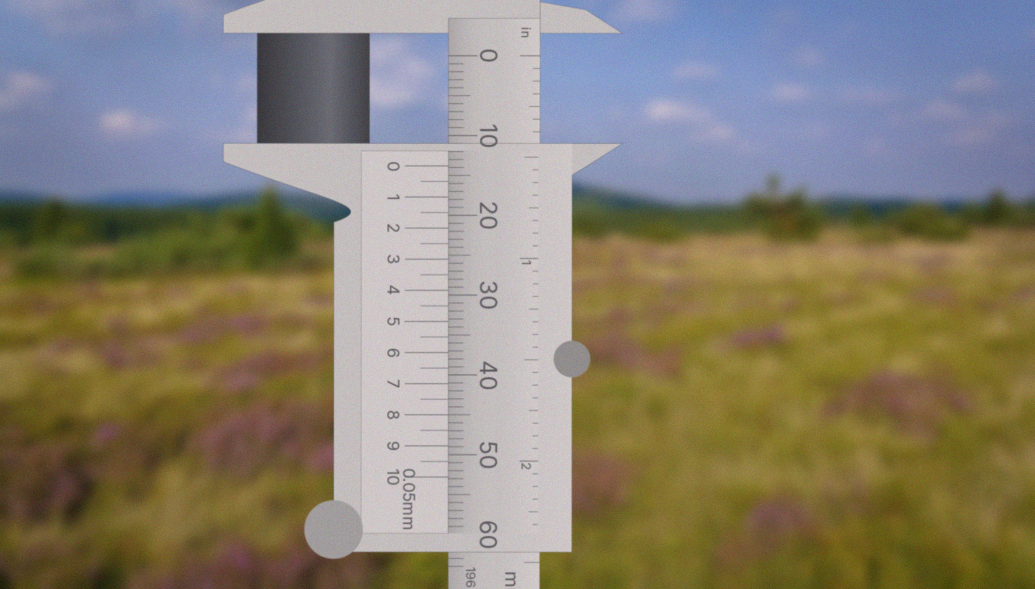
mm 13.8
